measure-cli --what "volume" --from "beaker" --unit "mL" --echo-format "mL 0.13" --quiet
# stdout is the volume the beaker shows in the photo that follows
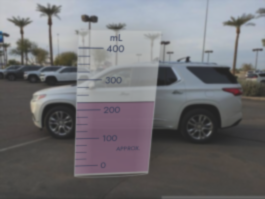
mL 225
